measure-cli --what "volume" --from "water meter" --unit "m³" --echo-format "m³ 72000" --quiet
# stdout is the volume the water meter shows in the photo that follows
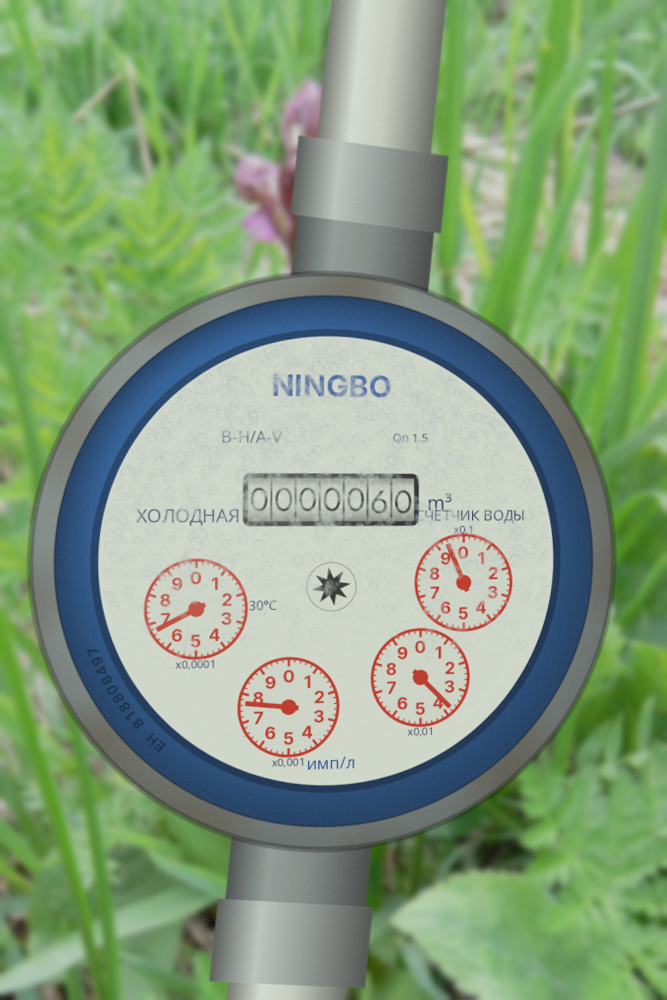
m³ 59.9376
